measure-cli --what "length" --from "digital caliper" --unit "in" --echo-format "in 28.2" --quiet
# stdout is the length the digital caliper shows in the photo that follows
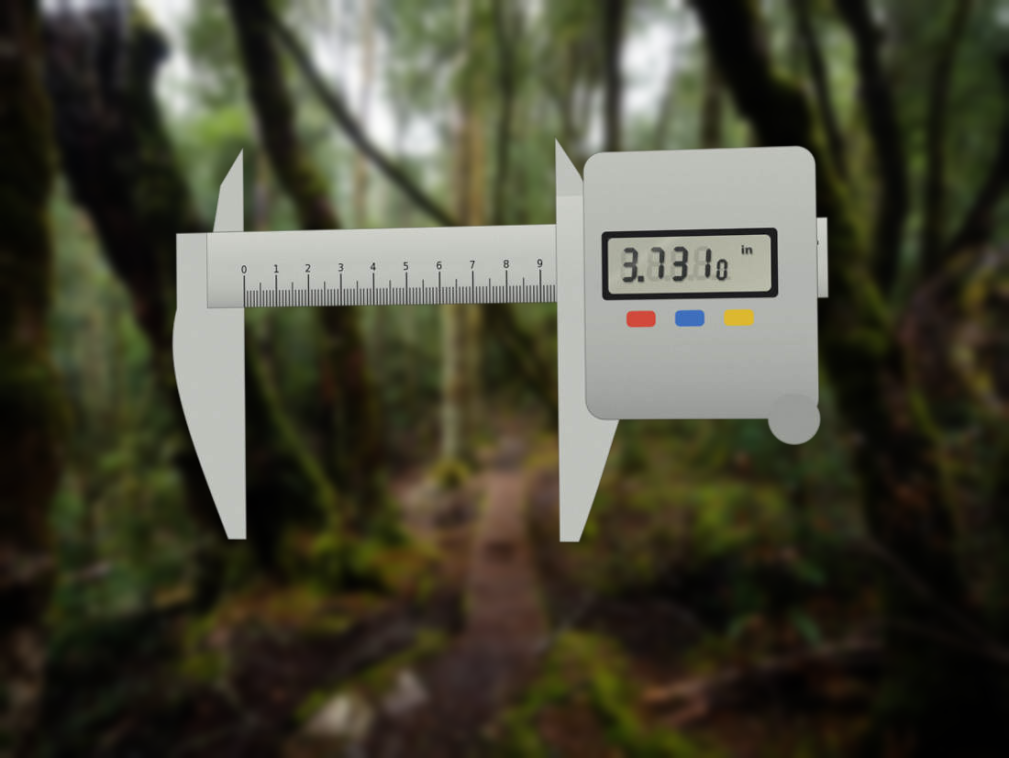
in 3.7310
